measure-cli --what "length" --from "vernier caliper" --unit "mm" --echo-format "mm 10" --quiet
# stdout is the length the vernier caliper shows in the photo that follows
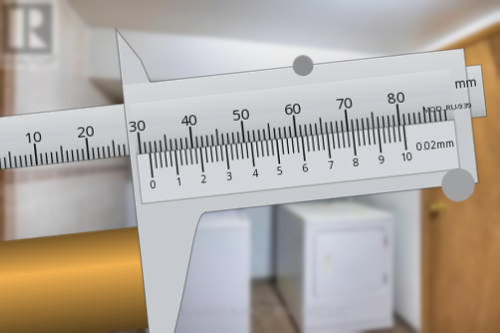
mm 31.8
